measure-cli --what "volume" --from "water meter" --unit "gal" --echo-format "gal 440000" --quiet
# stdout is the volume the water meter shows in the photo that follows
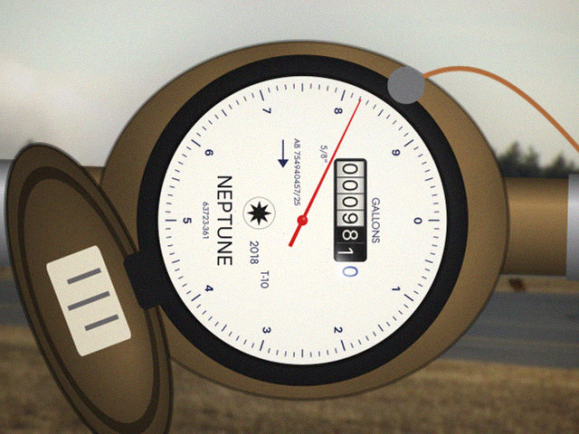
gal 9808.2
